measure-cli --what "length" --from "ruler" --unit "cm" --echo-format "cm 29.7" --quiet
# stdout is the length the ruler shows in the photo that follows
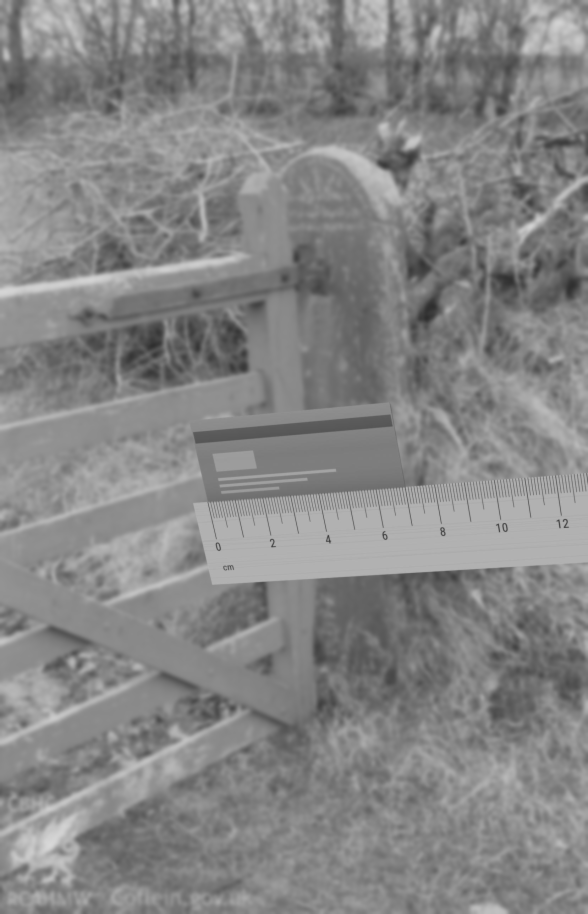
cm 7
